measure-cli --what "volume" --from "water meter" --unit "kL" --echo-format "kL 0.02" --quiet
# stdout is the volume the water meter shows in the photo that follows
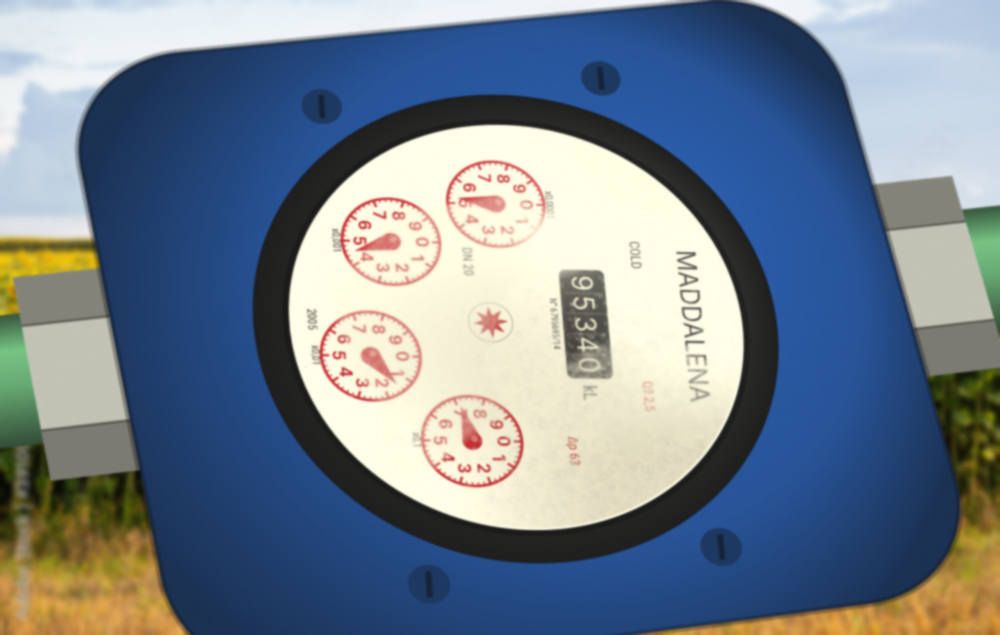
kL 95340.7145
